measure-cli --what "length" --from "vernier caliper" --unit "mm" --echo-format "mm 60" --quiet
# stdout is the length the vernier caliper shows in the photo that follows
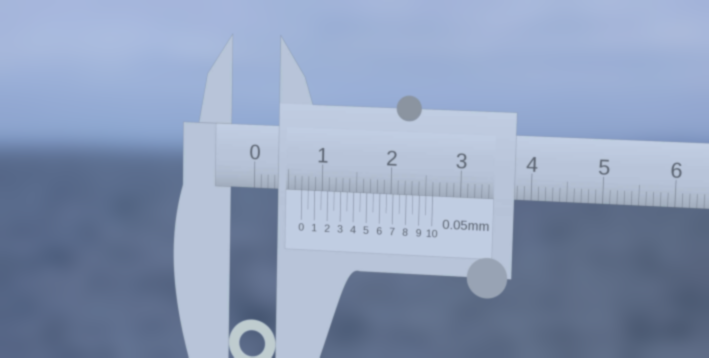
mm 7.0
